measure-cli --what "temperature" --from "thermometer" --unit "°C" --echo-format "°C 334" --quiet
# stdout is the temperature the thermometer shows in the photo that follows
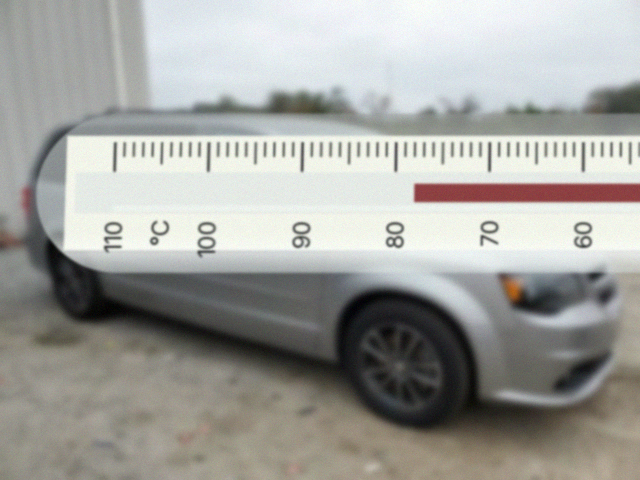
°C 78
